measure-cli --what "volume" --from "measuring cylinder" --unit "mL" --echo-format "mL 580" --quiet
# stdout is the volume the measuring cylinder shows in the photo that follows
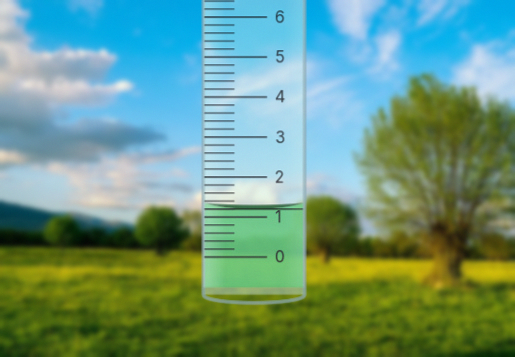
mL 1.2
